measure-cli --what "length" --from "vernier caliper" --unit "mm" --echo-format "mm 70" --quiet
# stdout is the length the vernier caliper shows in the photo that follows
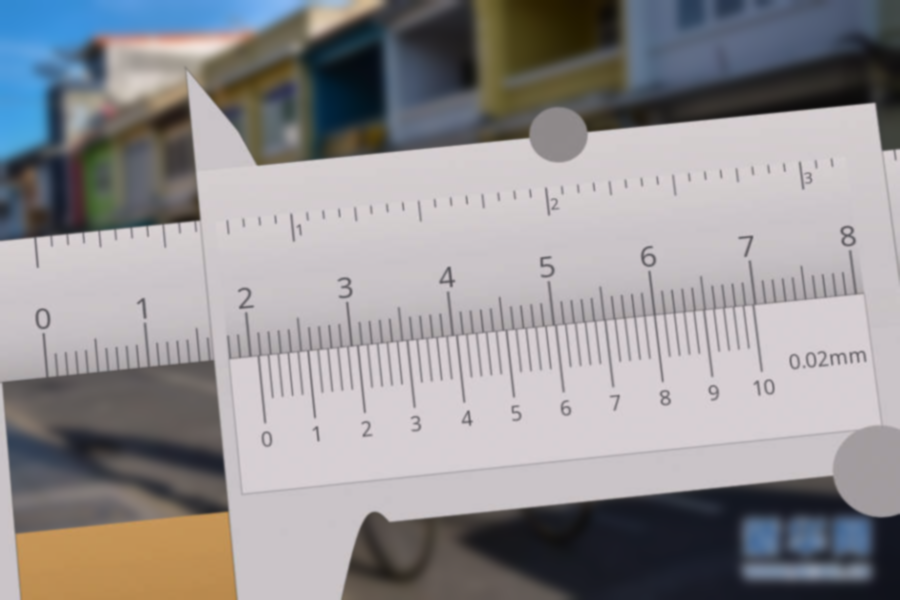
mm 20.8
